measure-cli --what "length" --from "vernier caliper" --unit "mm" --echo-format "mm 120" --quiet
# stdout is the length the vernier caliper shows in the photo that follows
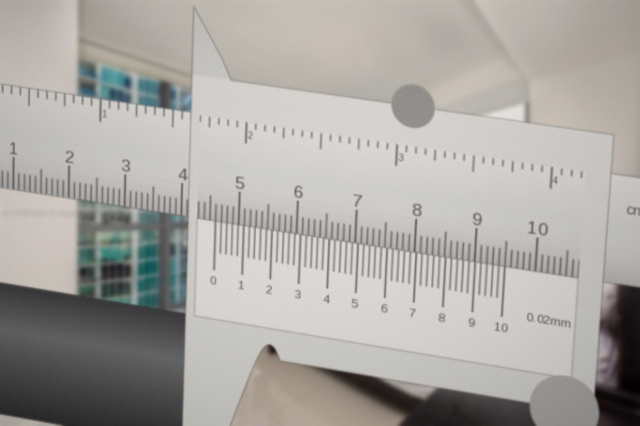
mm 46.0
